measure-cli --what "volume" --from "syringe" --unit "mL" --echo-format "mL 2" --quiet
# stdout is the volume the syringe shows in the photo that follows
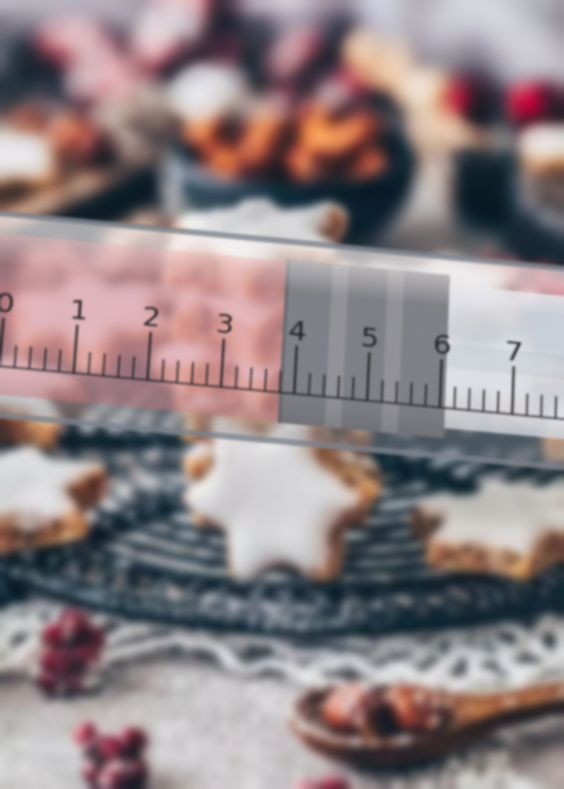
mL 3.8
